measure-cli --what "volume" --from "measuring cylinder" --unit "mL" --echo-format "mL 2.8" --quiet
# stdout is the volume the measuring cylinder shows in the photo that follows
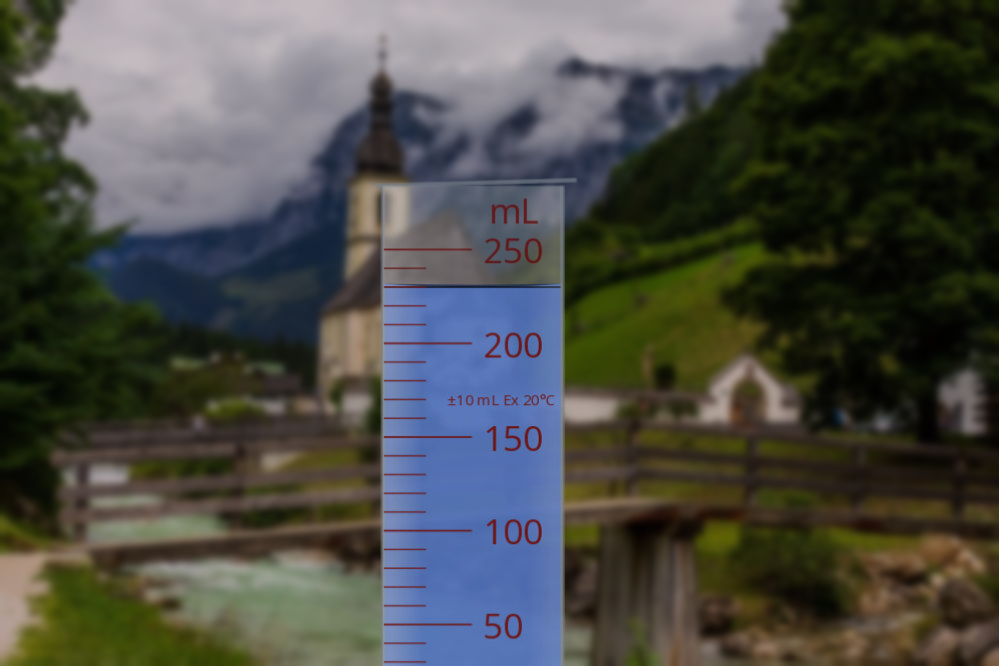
mL 230
